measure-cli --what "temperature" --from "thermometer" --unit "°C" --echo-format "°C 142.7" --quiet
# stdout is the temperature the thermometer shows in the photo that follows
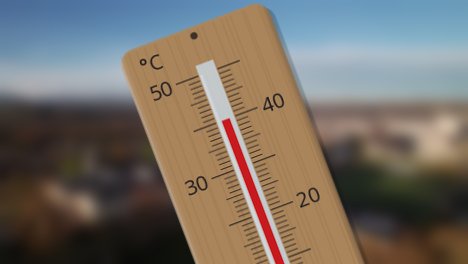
°C 40
